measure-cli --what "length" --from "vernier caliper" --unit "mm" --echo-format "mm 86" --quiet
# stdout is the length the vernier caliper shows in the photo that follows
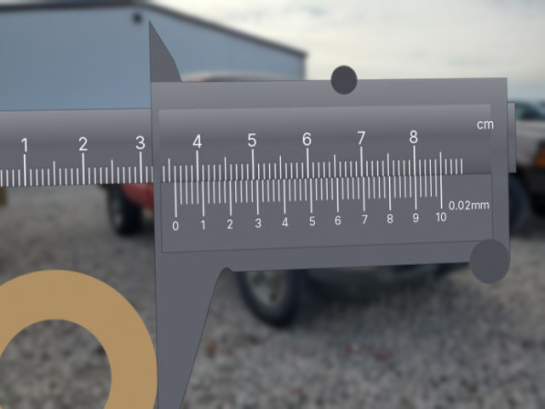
mm 36.0
